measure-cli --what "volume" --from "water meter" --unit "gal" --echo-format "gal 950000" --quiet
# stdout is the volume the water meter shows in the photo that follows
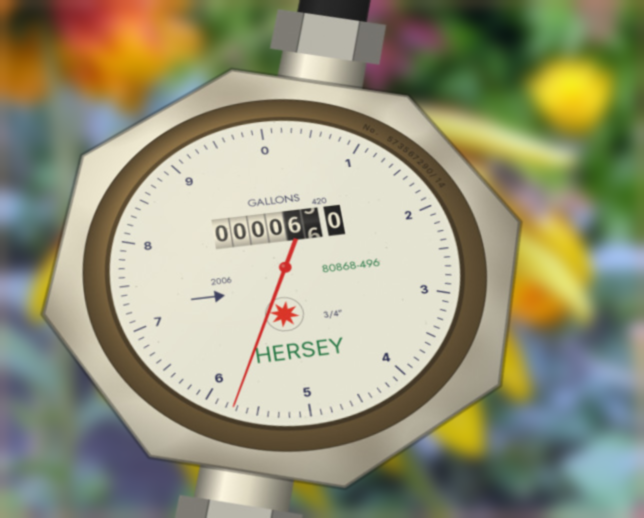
gal 655.7
